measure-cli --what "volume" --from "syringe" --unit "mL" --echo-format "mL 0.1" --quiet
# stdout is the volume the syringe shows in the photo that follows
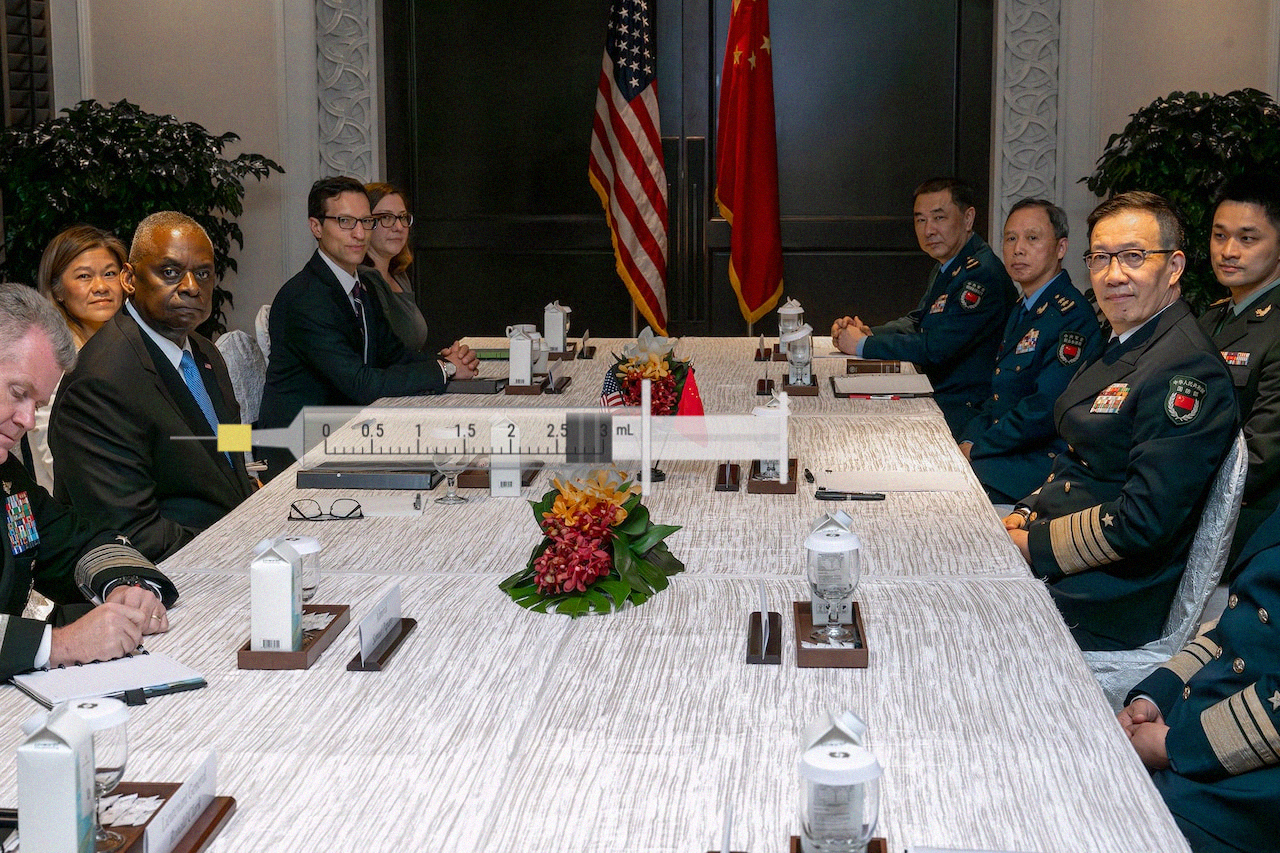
mL 2.6
